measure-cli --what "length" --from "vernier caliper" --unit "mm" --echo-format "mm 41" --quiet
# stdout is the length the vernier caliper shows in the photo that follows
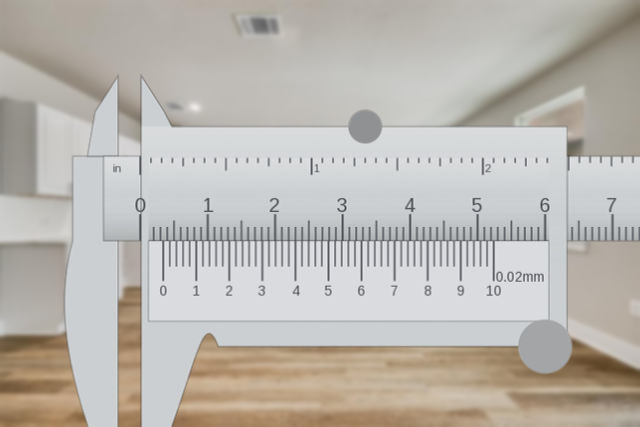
mm 3.4
